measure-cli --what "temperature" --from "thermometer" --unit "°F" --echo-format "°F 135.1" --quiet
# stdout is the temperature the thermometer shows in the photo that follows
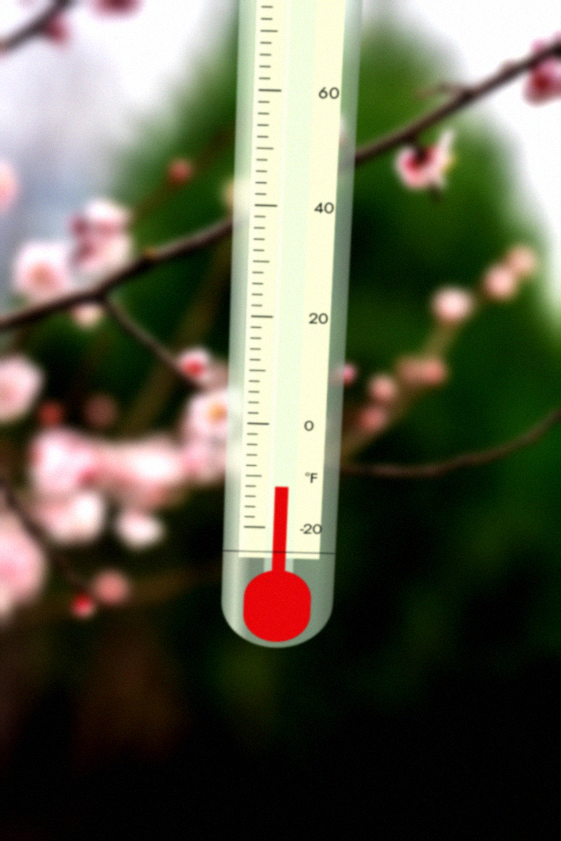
°F -12
